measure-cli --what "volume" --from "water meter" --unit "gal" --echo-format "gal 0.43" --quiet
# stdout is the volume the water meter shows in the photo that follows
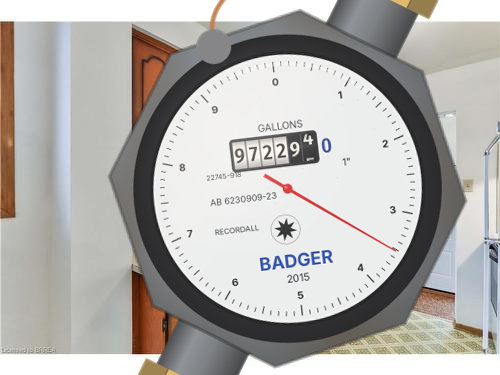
gal 9722943.5
